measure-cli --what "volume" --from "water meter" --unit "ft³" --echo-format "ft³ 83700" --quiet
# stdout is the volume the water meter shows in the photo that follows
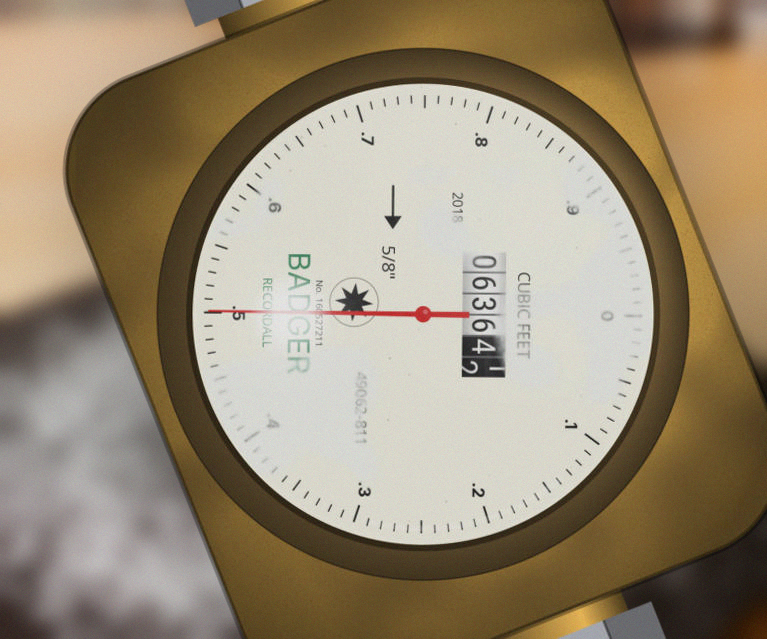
ft³ 63641.50
